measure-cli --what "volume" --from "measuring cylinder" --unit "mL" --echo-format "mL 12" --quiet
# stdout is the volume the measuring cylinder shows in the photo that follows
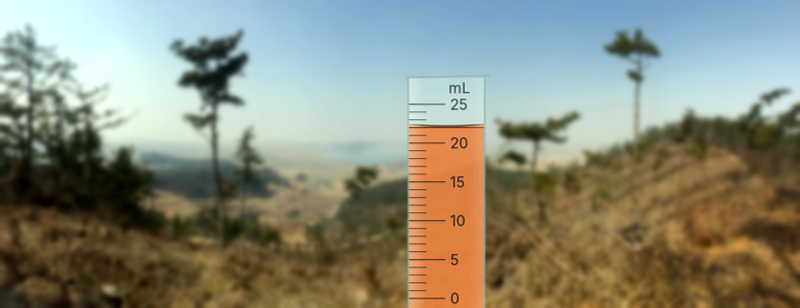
mL 22
